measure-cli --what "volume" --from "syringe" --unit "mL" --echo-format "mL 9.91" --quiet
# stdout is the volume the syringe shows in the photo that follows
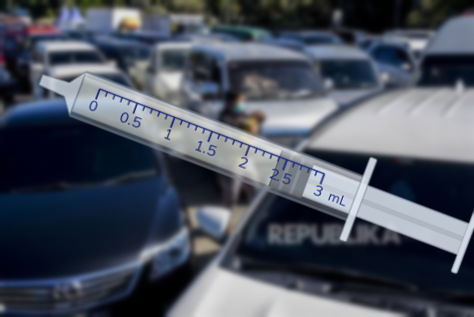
mL 2.4
